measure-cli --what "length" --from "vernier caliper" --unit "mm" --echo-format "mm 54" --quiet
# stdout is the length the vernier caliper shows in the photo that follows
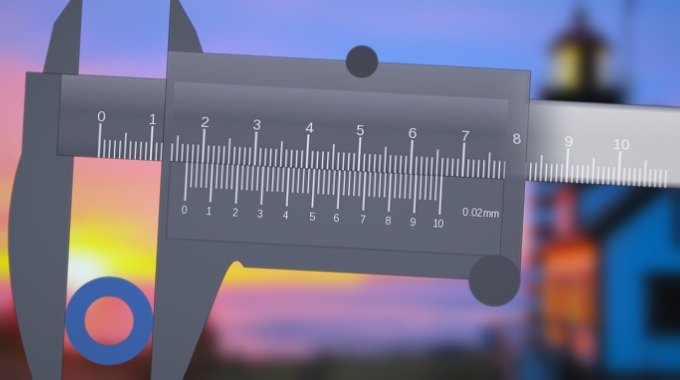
mm 17.0
